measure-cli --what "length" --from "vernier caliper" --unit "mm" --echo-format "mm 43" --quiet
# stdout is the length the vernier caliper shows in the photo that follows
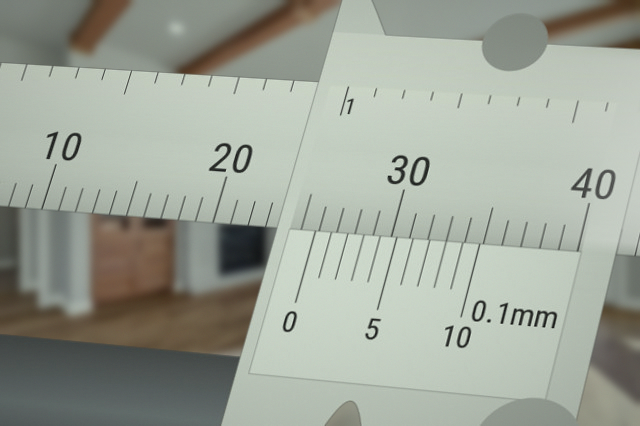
mm 25.8
